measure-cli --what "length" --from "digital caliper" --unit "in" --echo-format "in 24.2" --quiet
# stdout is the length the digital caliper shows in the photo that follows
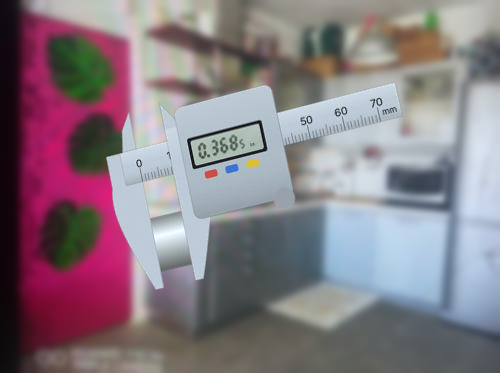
in 0.3685
